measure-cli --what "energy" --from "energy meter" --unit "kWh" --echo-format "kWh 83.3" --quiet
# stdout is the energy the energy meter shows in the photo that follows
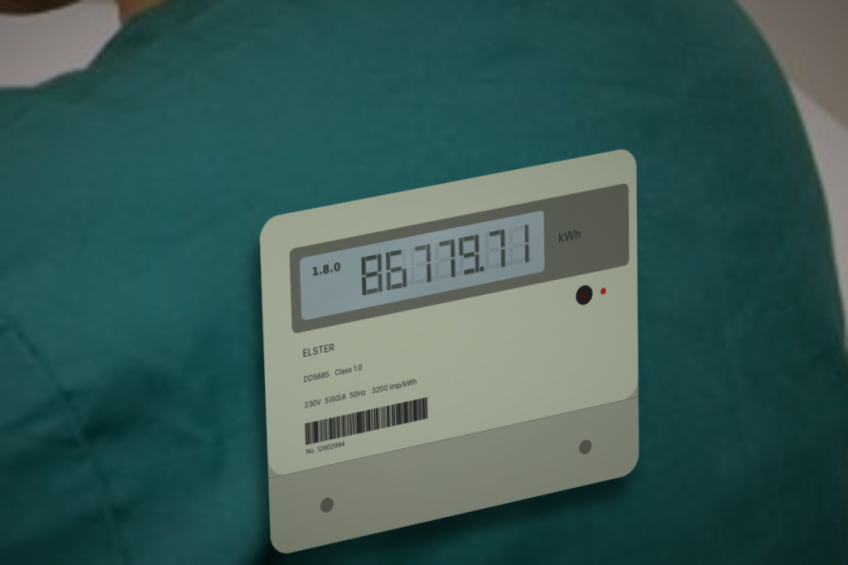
kWh 86779.71
